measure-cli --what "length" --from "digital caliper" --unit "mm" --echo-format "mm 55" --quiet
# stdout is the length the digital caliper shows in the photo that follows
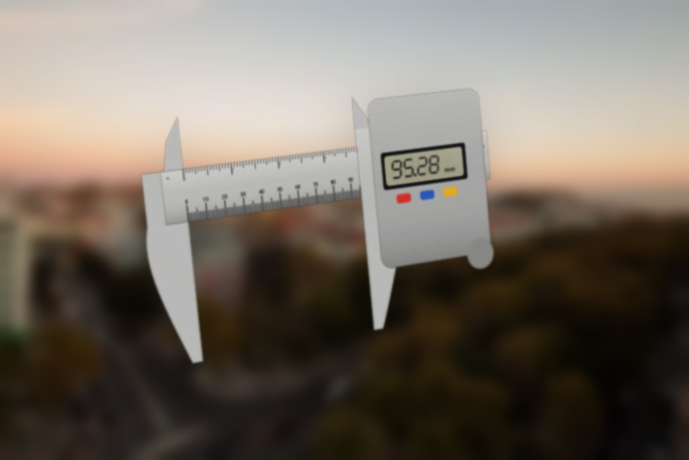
mm 95.28
